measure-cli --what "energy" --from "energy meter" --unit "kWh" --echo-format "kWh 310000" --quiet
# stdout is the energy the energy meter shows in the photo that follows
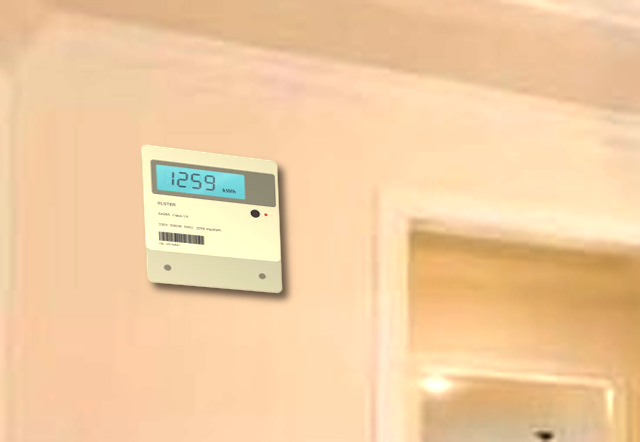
kWh 1259
